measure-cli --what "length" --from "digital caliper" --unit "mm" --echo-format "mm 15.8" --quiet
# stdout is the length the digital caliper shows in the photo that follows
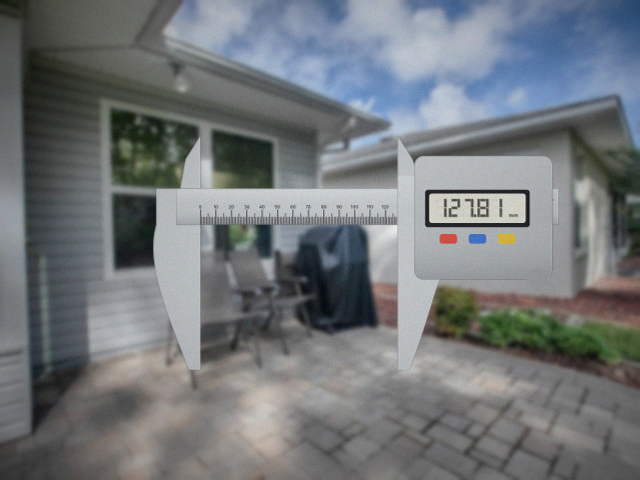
mm 127.81
